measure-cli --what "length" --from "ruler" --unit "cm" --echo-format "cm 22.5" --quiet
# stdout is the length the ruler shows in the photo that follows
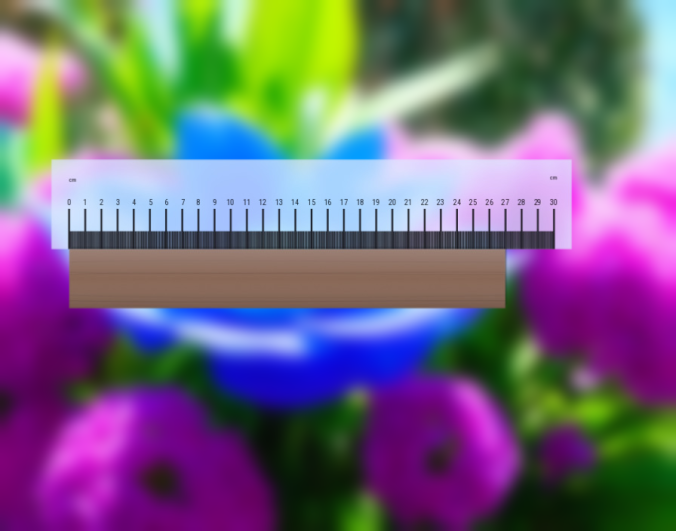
cm 27
